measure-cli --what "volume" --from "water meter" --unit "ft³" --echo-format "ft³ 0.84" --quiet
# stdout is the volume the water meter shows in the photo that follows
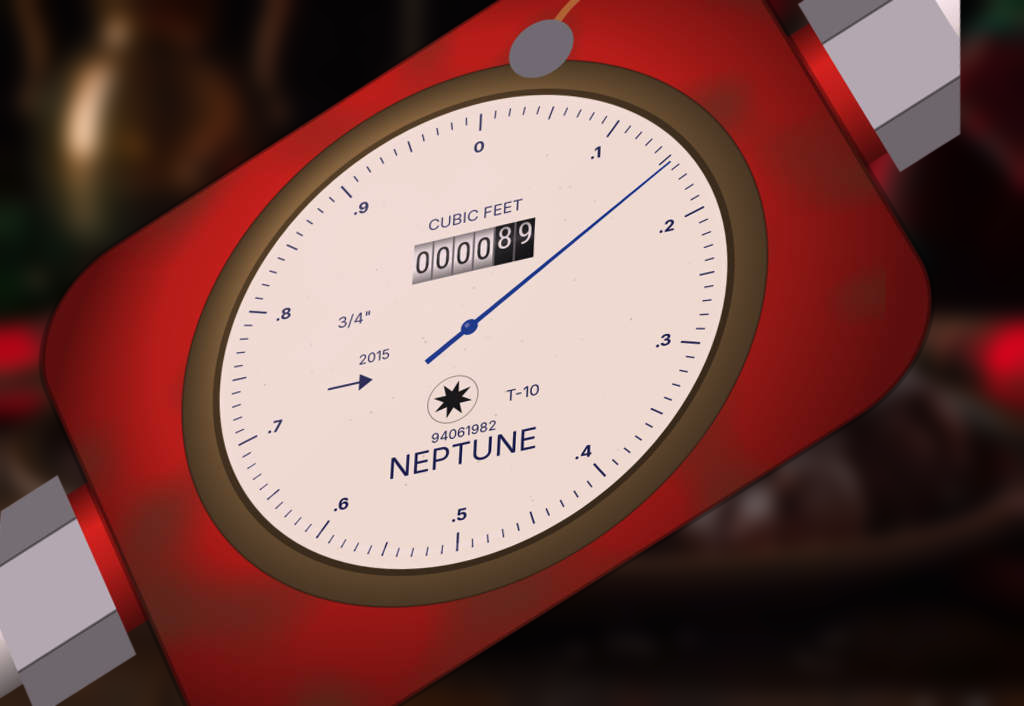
ft³ 89.15
